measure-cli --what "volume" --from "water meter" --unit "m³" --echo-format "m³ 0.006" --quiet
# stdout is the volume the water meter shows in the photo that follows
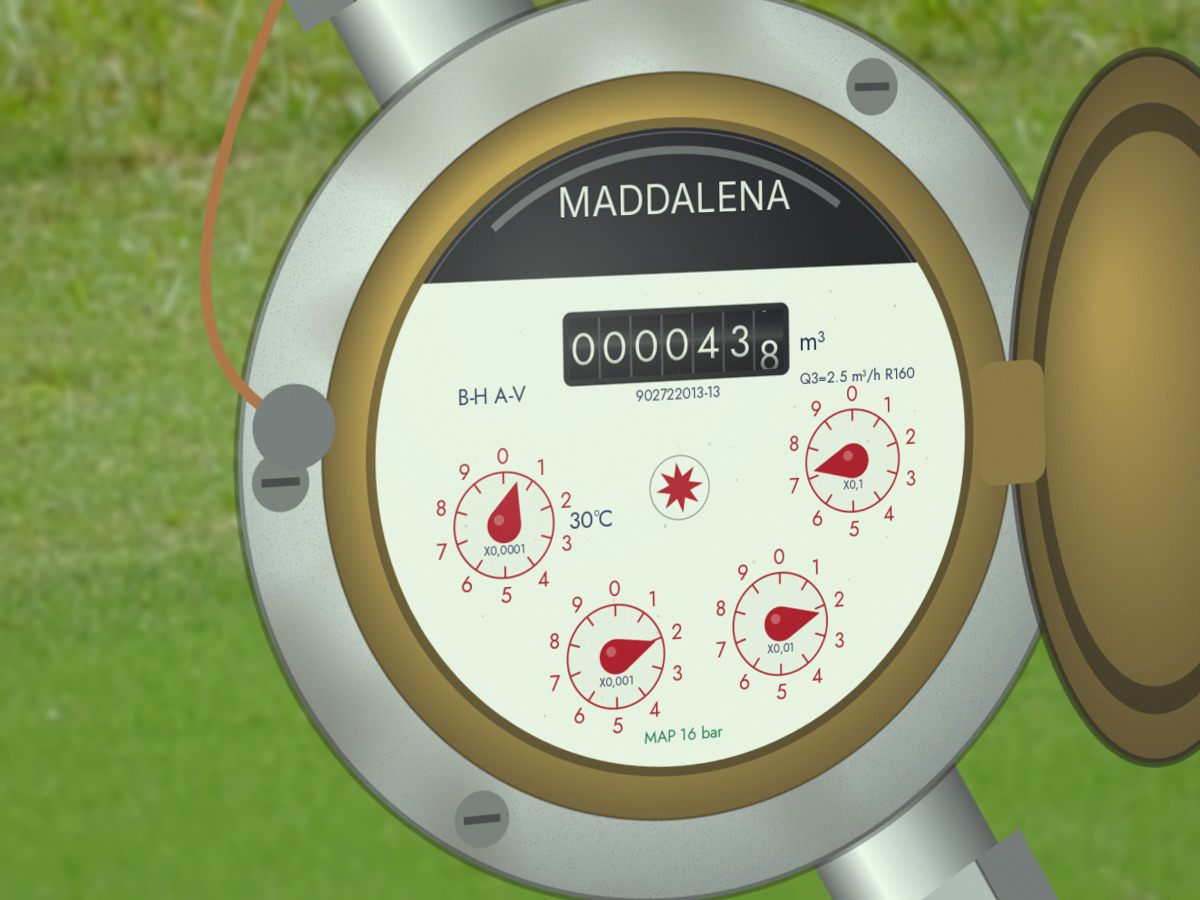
m³ 437.7220
